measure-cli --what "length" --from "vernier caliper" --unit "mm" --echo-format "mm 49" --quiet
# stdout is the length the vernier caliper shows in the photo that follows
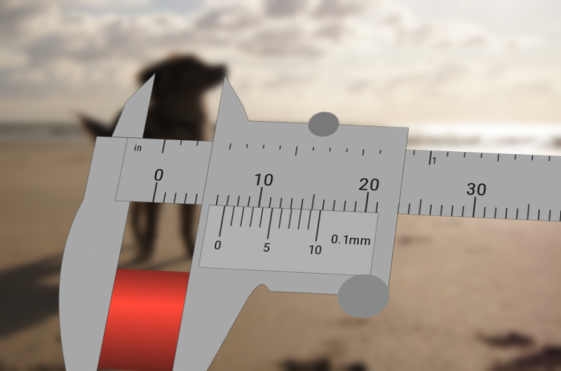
mm 6.8
